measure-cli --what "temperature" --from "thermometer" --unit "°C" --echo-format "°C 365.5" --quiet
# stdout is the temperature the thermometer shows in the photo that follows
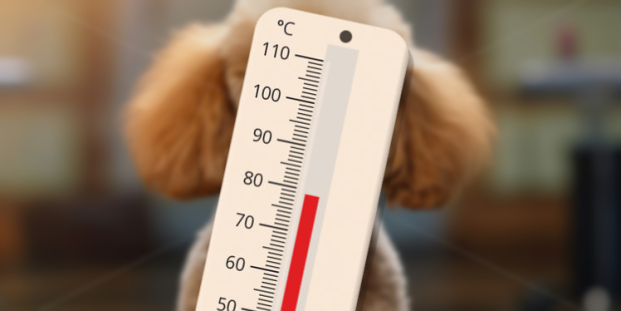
°C 79
